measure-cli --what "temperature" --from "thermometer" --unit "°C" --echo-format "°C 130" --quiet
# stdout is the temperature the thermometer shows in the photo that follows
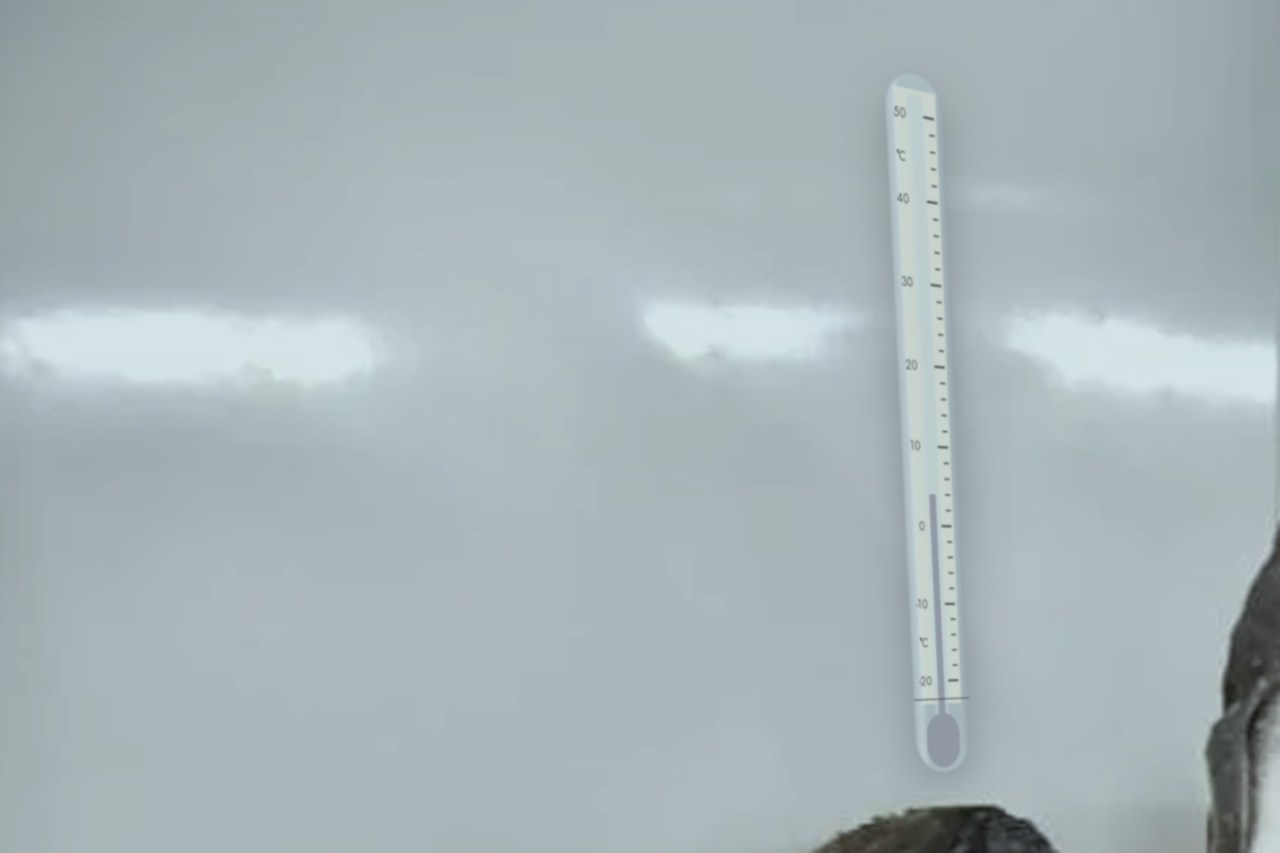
°C 4
